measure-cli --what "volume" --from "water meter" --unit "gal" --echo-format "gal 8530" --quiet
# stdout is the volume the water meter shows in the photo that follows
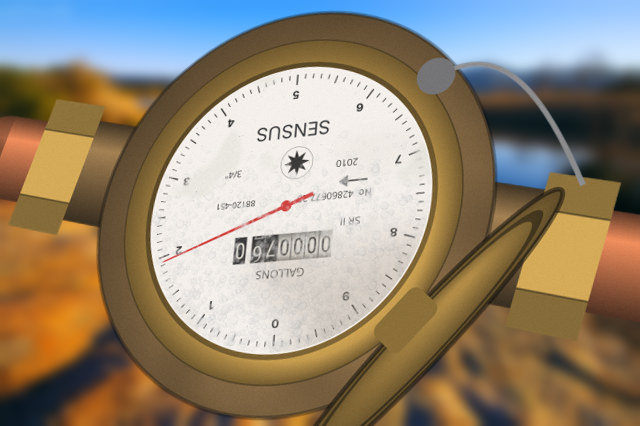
gal 761.9
